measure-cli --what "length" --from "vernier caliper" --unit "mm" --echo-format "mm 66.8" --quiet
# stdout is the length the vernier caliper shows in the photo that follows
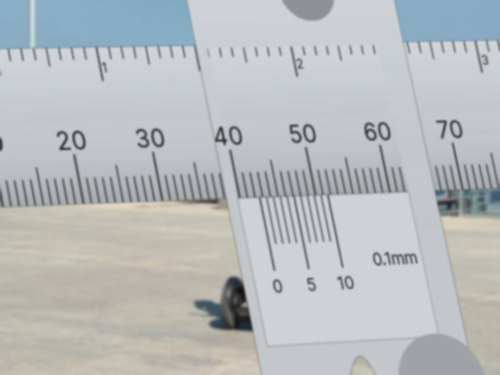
mm 42.6
